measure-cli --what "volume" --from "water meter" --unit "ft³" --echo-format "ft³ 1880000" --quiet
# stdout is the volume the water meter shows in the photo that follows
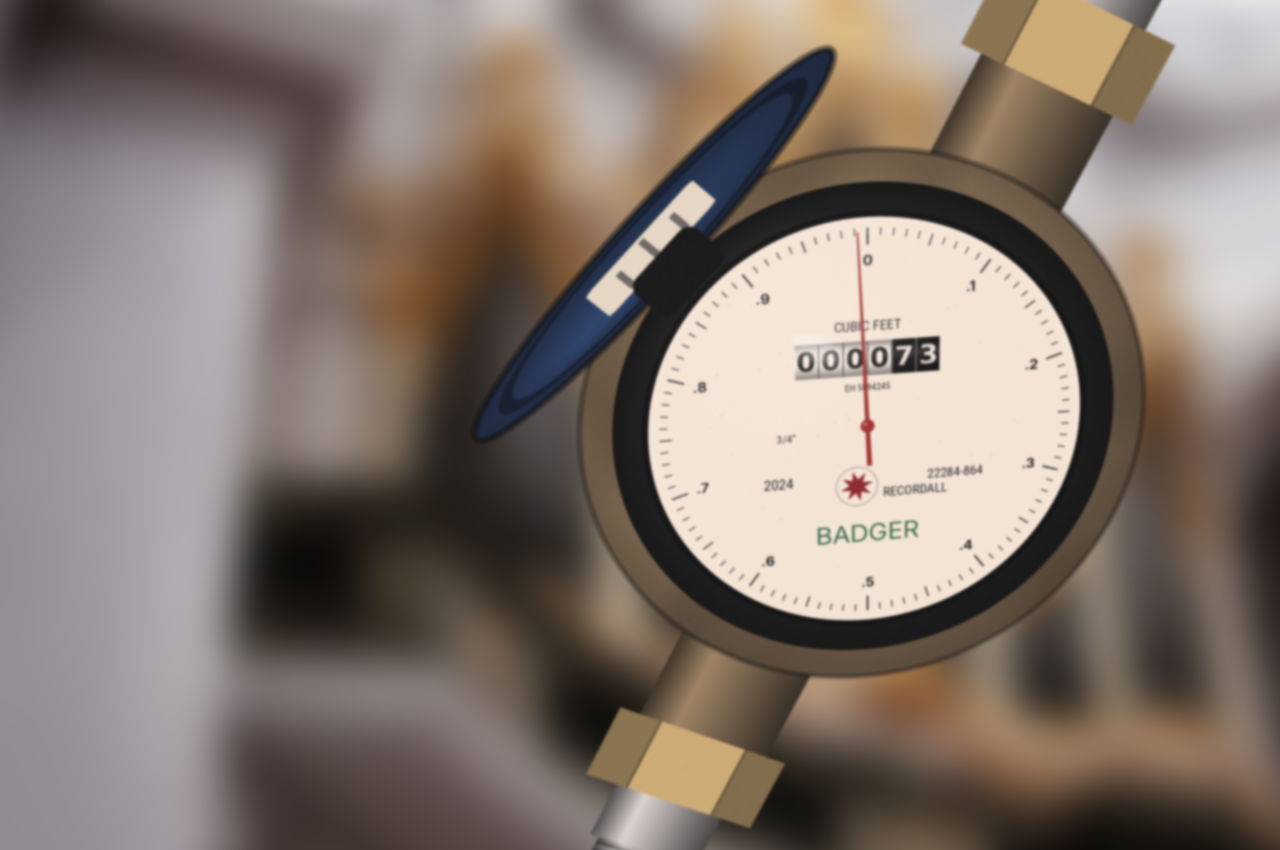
ft³ 72.99
